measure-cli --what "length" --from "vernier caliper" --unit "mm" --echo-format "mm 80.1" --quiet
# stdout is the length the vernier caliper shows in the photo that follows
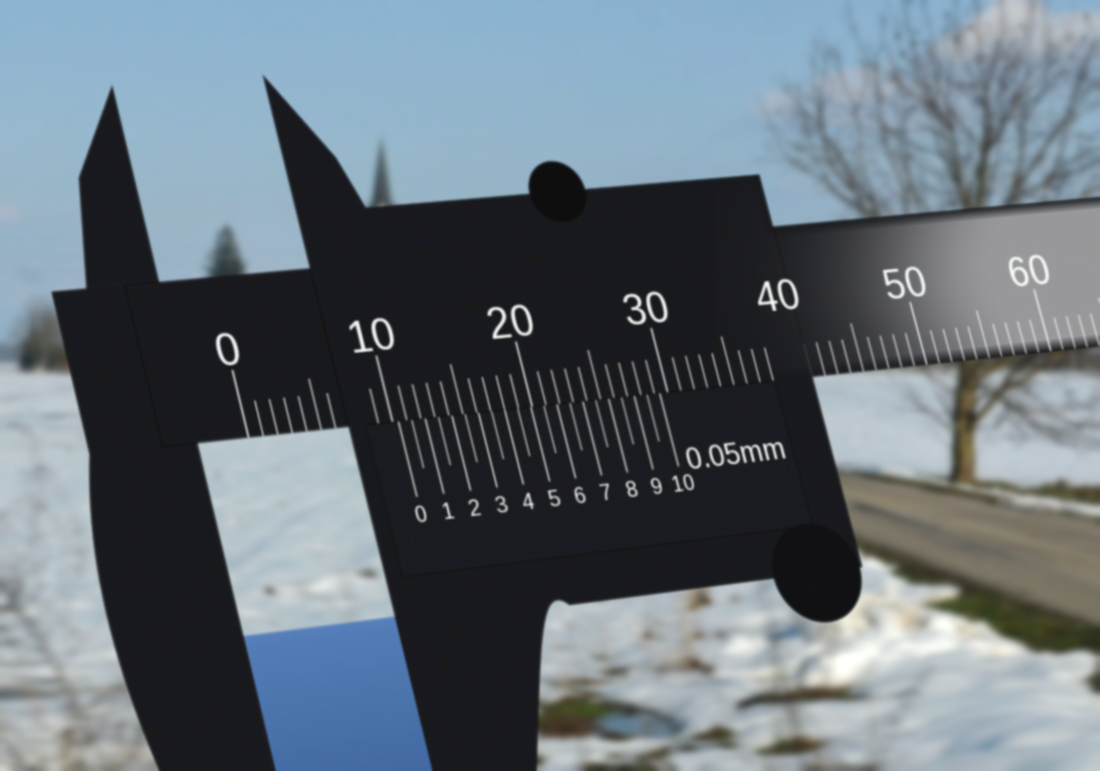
mm 10.4
